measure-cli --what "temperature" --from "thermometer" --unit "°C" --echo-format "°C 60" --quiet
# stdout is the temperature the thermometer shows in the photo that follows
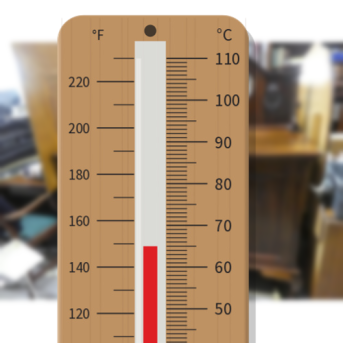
°C 65
